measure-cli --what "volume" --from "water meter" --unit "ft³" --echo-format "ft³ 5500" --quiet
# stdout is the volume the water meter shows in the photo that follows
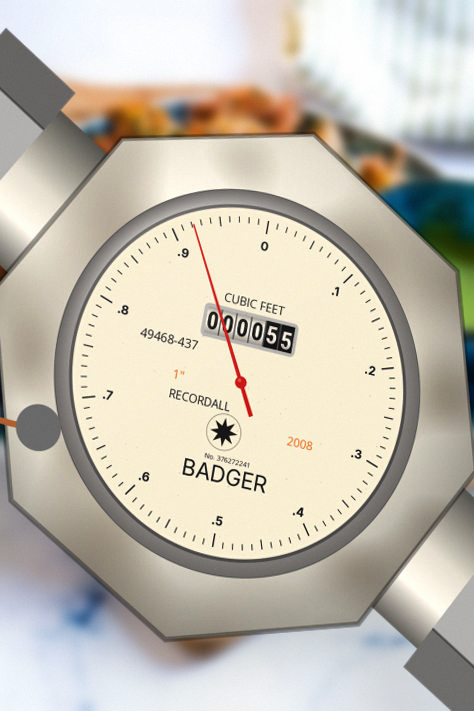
ft³ 54.92
